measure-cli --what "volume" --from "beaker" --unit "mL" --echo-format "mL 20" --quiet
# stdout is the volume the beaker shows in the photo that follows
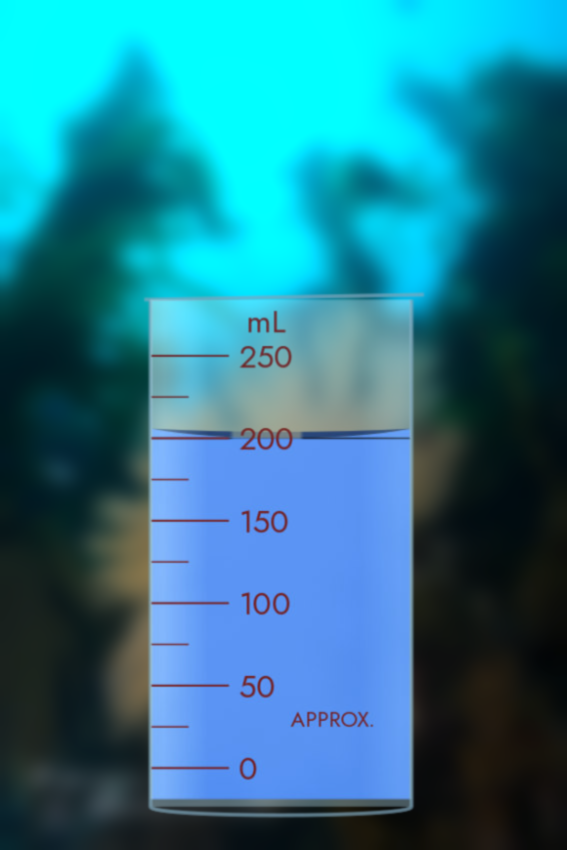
mL 200
